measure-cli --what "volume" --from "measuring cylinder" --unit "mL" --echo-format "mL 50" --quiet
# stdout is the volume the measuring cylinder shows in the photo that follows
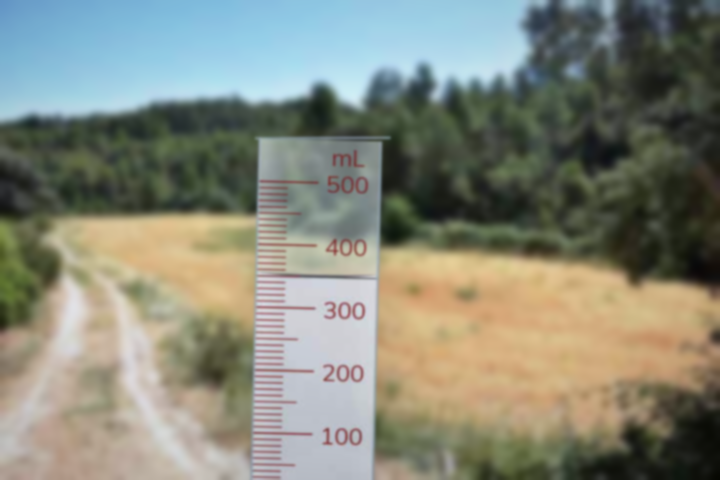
mL 350
